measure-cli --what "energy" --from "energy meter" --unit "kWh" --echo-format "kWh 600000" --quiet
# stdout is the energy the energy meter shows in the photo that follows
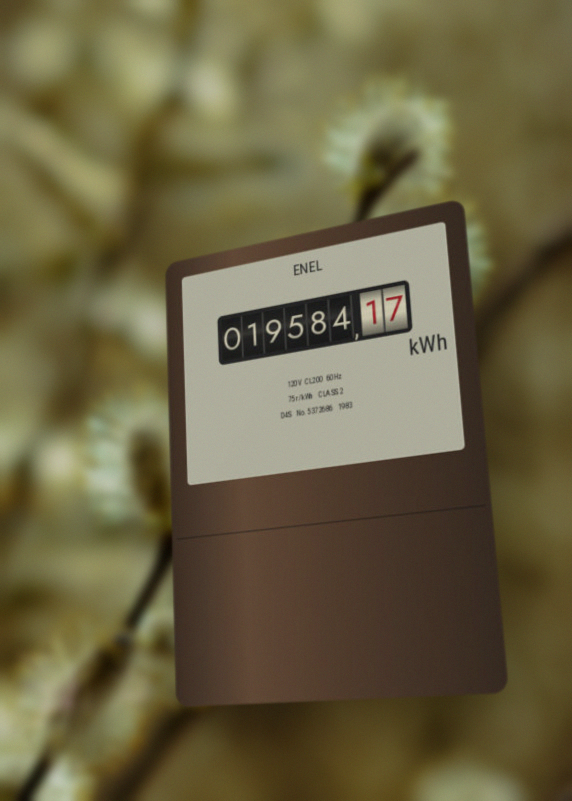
kWh 19584.17
